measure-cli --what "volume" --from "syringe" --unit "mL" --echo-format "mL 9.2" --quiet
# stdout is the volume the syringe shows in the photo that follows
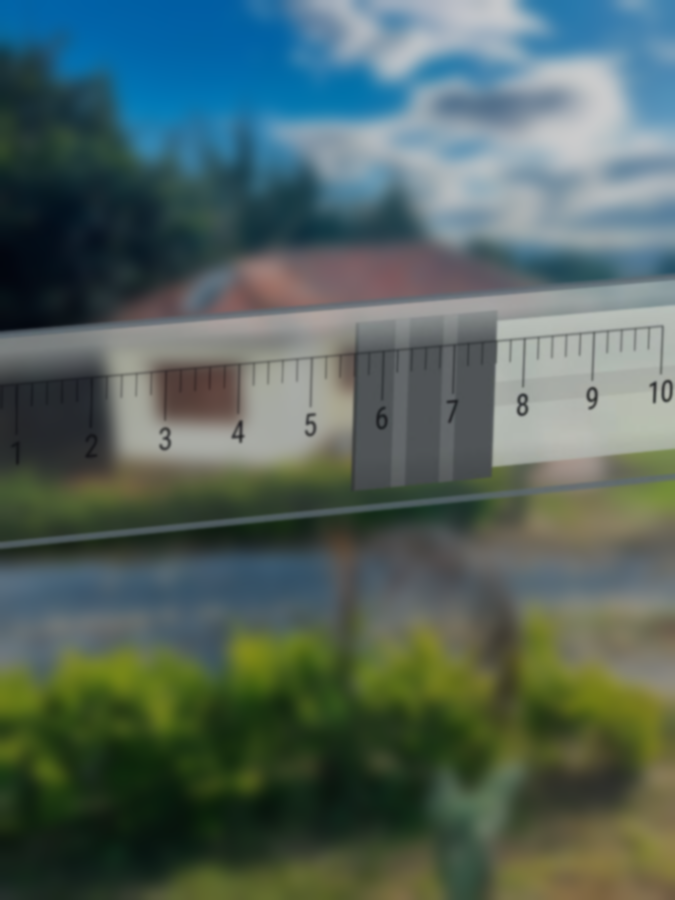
mL 5.6
